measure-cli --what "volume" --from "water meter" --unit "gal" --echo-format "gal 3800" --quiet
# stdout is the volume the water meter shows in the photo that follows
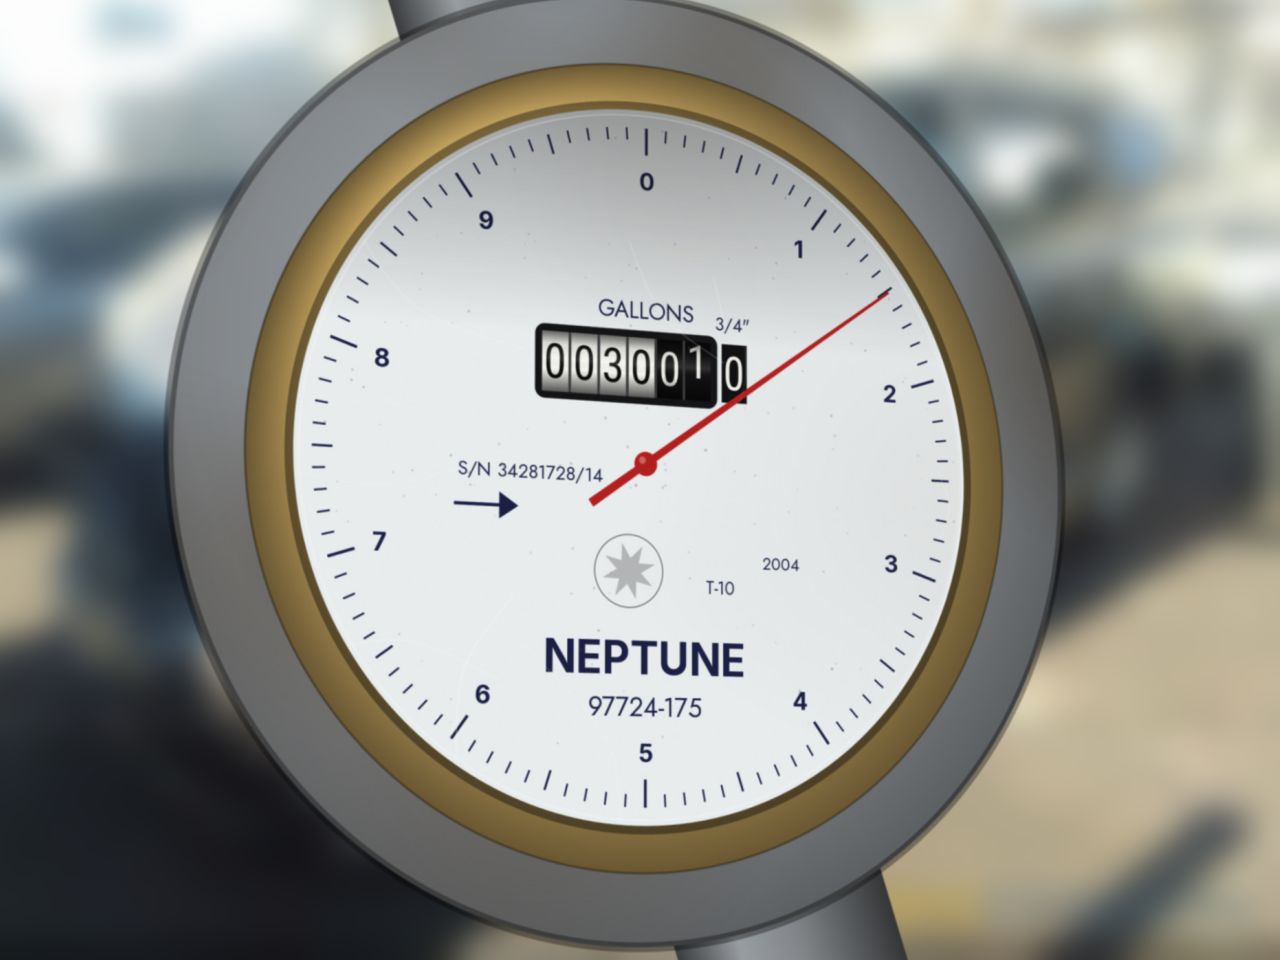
gal 30011.5
